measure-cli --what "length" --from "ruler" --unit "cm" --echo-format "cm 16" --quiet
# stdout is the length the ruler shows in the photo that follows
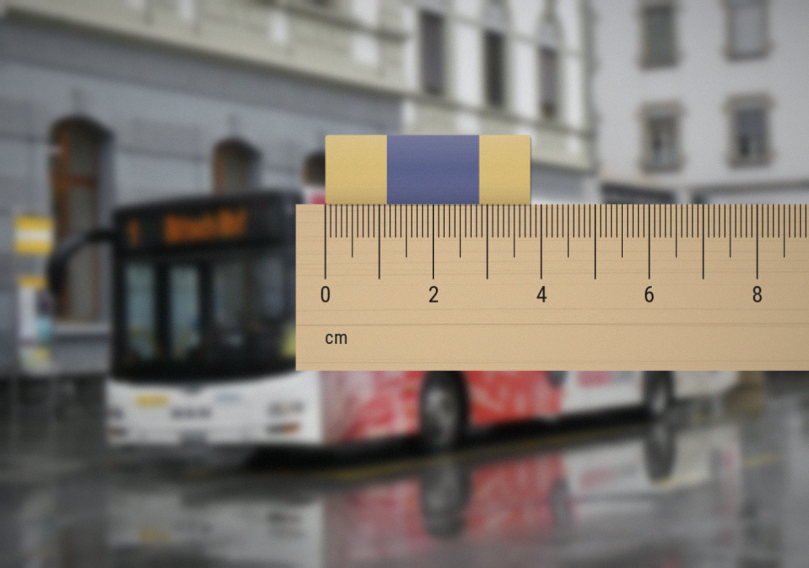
cm 3.8
